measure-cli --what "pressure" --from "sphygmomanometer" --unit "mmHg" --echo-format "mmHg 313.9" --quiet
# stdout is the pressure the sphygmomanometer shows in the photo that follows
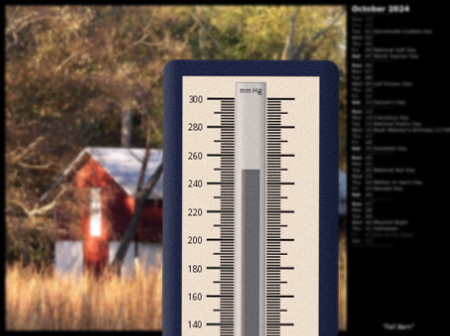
mmHg 250
